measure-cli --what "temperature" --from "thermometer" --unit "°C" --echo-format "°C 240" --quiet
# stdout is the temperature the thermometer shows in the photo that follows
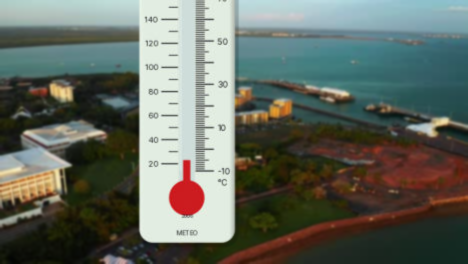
°C -5
